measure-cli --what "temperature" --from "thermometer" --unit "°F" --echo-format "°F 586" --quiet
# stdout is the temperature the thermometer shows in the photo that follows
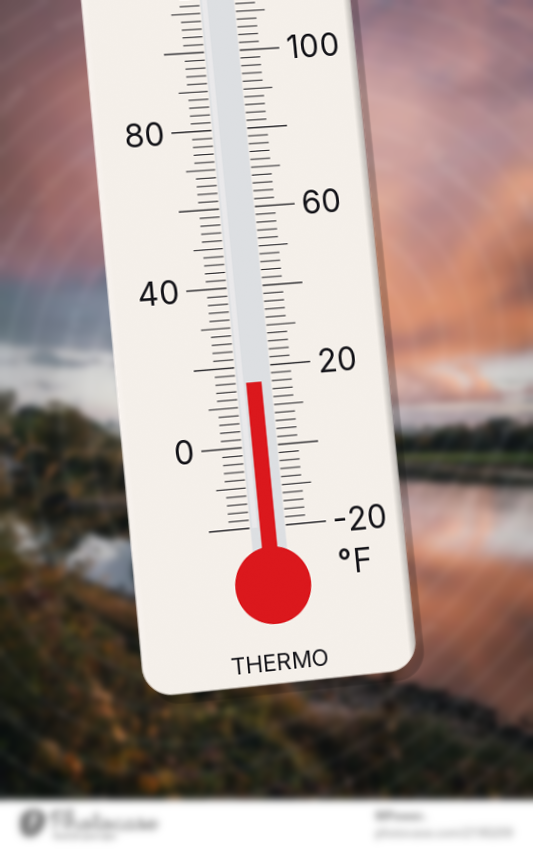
°F 16
